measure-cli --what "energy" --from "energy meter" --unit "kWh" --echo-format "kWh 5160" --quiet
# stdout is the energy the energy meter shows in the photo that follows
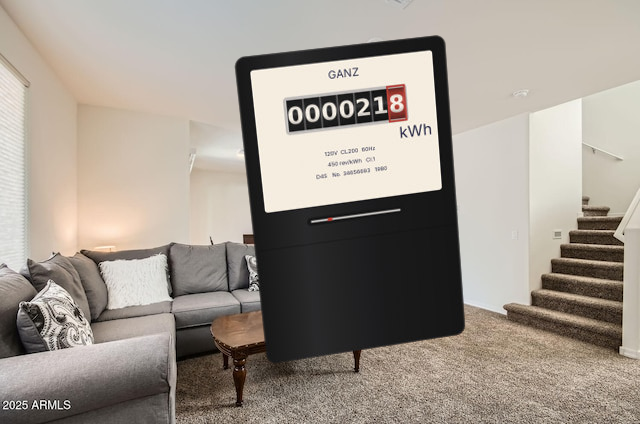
kWh 21.8
